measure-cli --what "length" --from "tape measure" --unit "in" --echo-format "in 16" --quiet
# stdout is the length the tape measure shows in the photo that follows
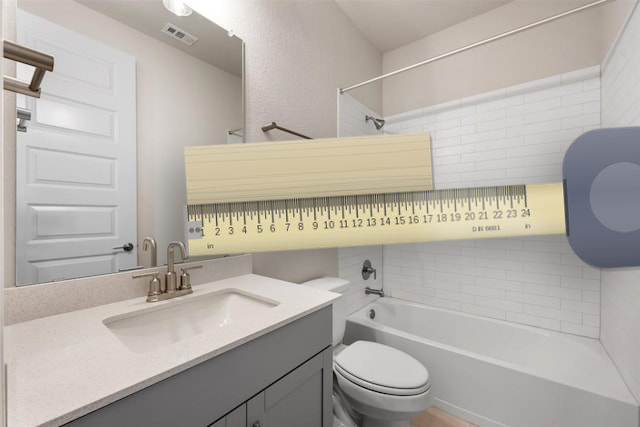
in 17.5
